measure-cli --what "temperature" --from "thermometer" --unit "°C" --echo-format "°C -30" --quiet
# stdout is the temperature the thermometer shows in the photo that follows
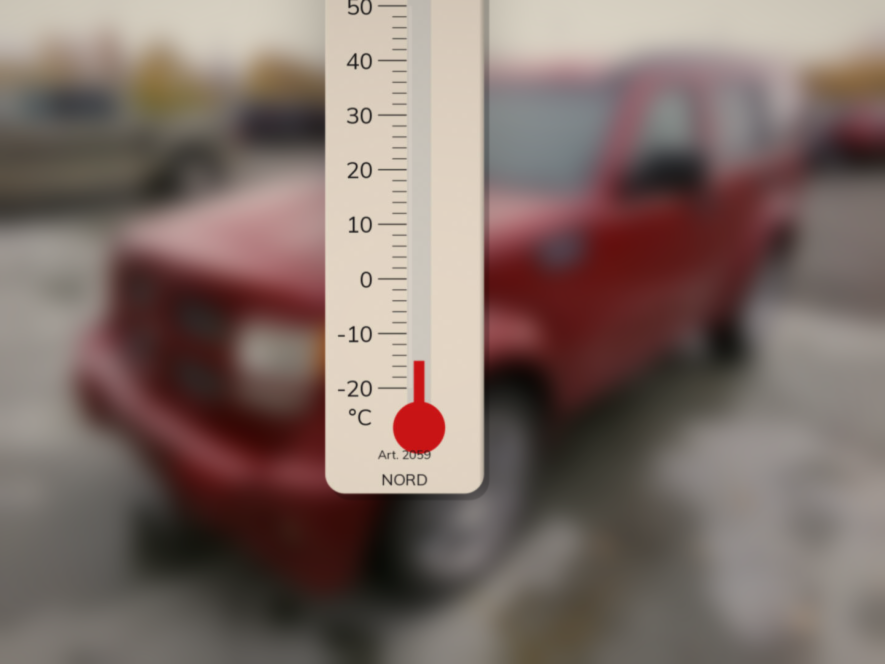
°C -15
